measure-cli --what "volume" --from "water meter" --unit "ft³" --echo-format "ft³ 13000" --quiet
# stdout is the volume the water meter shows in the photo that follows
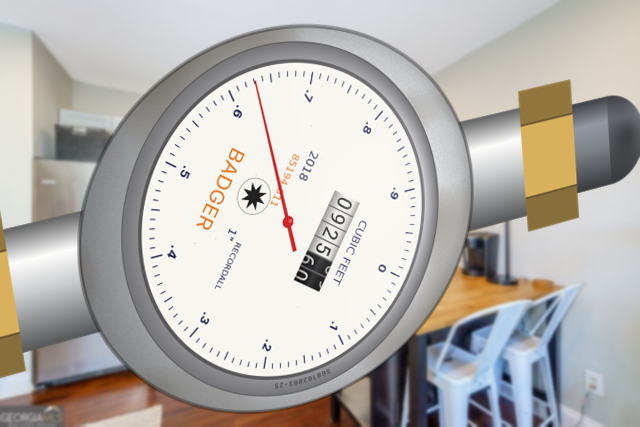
ft³ 92559.63
